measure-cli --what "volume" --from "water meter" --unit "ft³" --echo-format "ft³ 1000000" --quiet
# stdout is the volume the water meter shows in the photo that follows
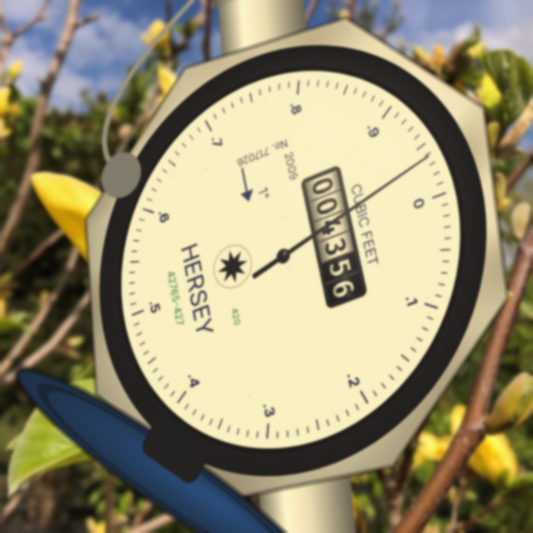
ft³ 4355.96
